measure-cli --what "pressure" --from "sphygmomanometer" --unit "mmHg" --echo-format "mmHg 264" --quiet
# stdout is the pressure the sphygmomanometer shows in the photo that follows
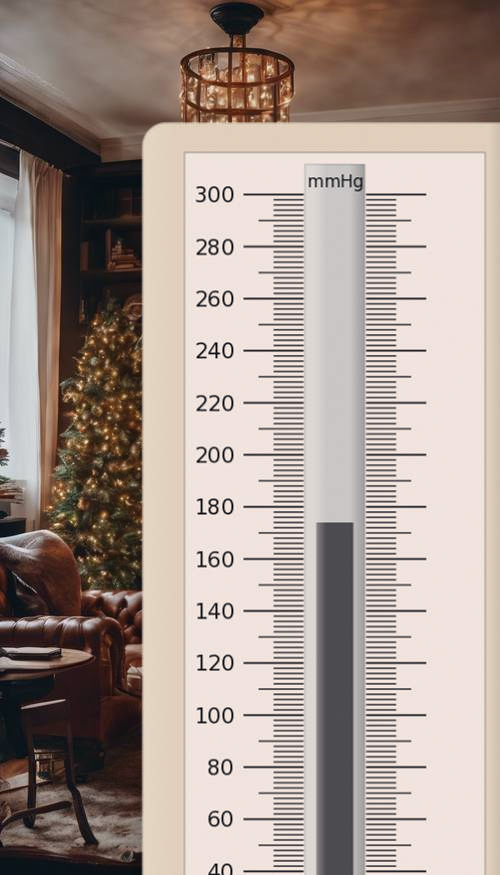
mmHg 174
